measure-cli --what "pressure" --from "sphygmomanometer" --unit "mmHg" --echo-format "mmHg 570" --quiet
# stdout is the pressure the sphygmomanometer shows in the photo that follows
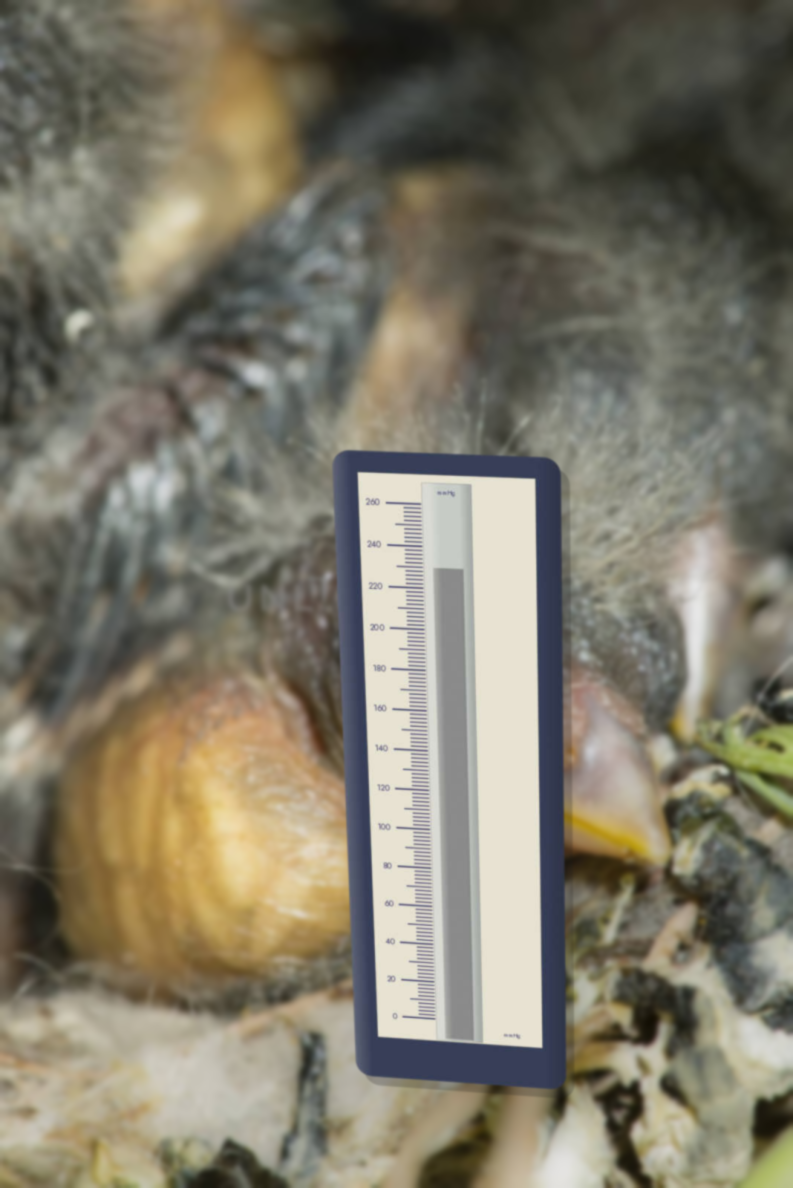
mmHg 230
